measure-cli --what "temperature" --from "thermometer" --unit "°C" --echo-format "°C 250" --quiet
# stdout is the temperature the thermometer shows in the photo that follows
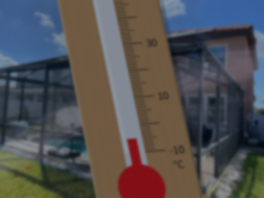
°C -5
